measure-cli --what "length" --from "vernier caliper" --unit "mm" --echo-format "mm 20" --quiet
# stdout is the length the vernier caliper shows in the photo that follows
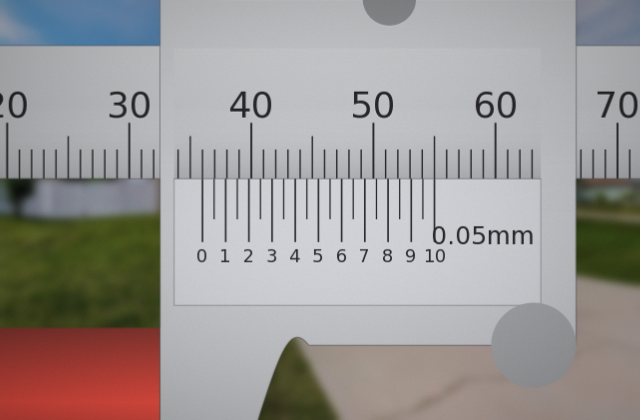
mm 36.0
